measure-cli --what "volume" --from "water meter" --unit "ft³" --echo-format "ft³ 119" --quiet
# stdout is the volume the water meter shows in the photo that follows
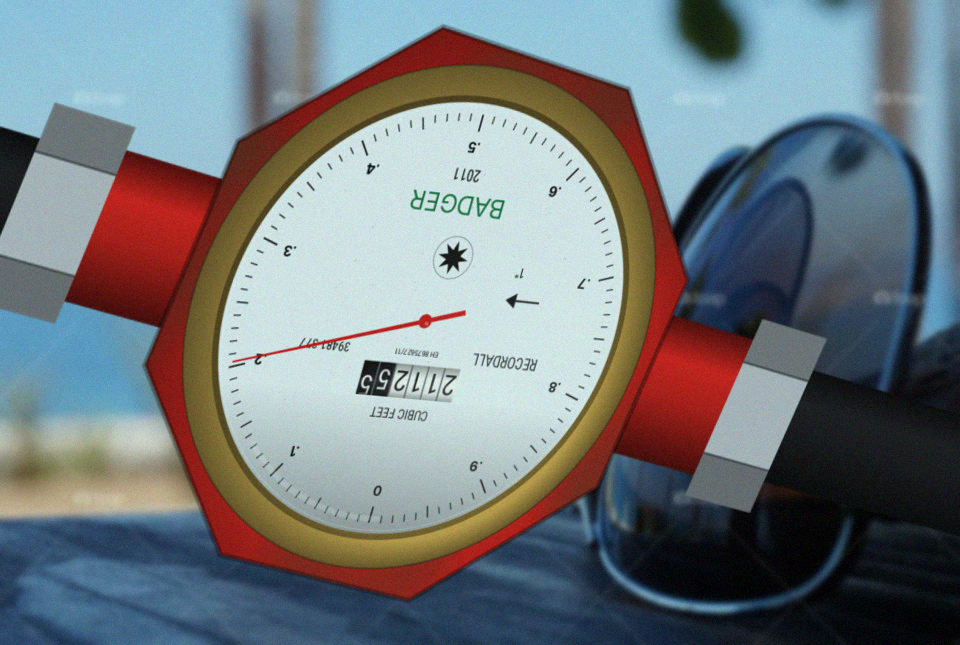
ft³ 211255.20
